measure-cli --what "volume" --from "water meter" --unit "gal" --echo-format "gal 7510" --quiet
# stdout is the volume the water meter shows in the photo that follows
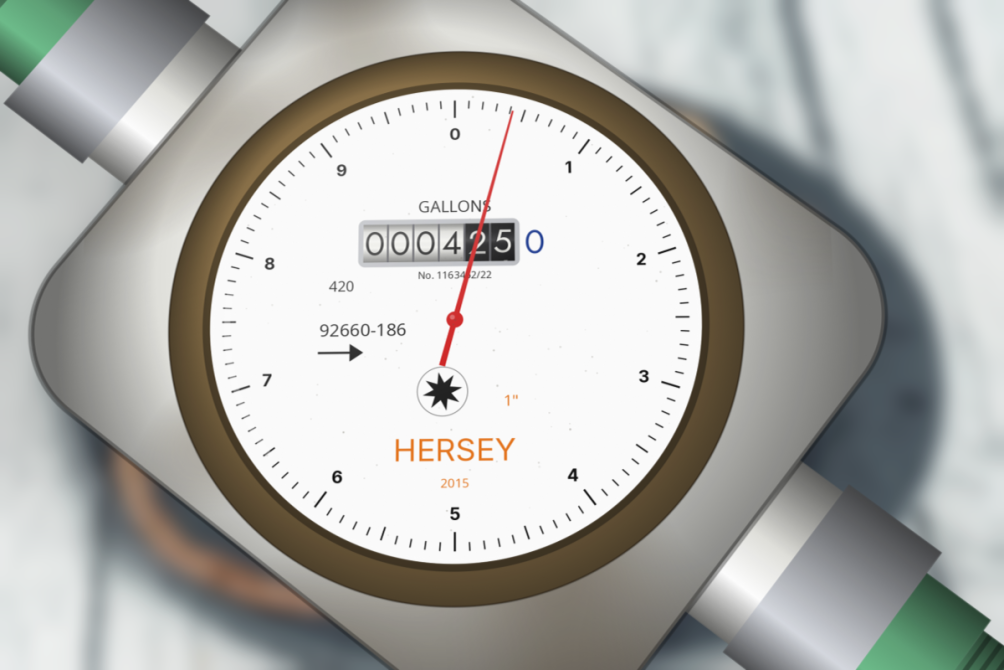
gal 4250.4
